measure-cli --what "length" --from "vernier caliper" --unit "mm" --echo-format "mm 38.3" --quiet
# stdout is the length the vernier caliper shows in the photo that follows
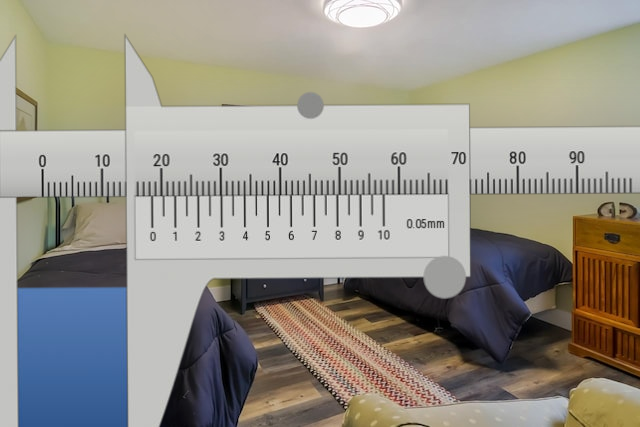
mm 18.4
